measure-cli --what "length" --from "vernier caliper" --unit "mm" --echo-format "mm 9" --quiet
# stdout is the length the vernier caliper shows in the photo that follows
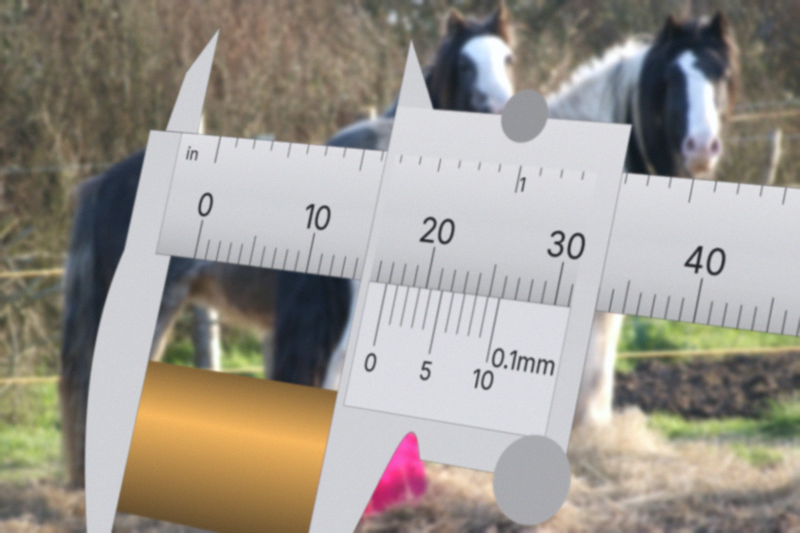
mm 16.8
